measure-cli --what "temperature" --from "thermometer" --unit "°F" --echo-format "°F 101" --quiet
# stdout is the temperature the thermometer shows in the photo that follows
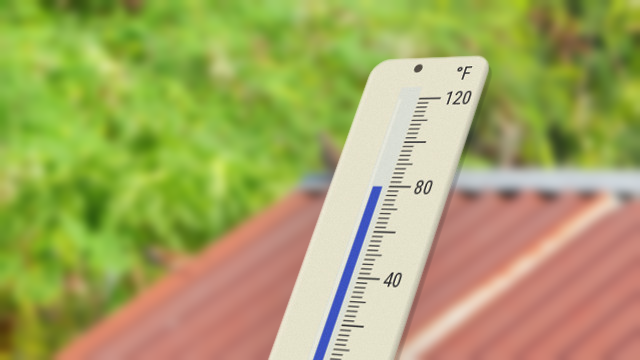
°F 80
